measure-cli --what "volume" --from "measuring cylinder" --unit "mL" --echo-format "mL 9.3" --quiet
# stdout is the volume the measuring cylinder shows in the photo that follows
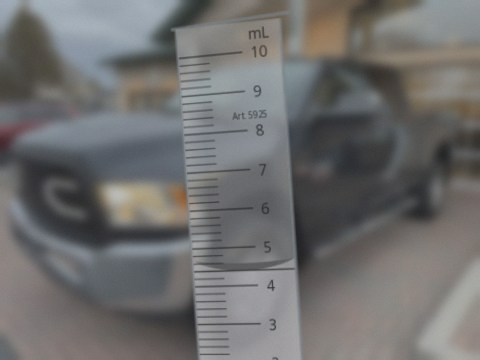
mL 4.4
